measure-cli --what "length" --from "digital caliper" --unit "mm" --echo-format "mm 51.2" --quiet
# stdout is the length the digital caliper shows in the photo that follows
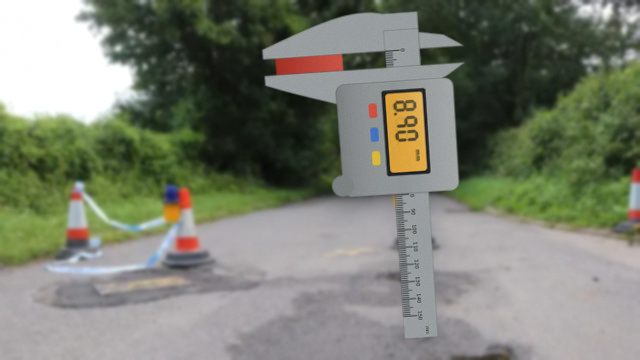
mm 8.90
